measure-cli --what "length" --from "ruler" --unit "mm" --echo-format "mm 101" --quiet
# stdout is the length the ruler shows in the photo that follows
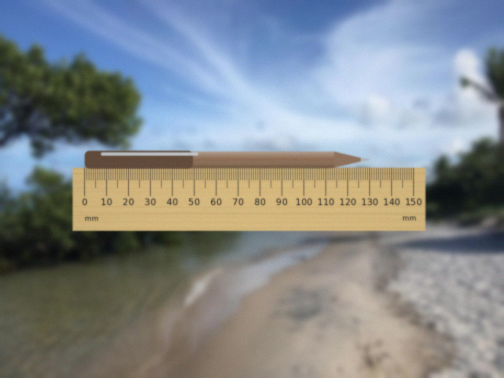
mm 130
